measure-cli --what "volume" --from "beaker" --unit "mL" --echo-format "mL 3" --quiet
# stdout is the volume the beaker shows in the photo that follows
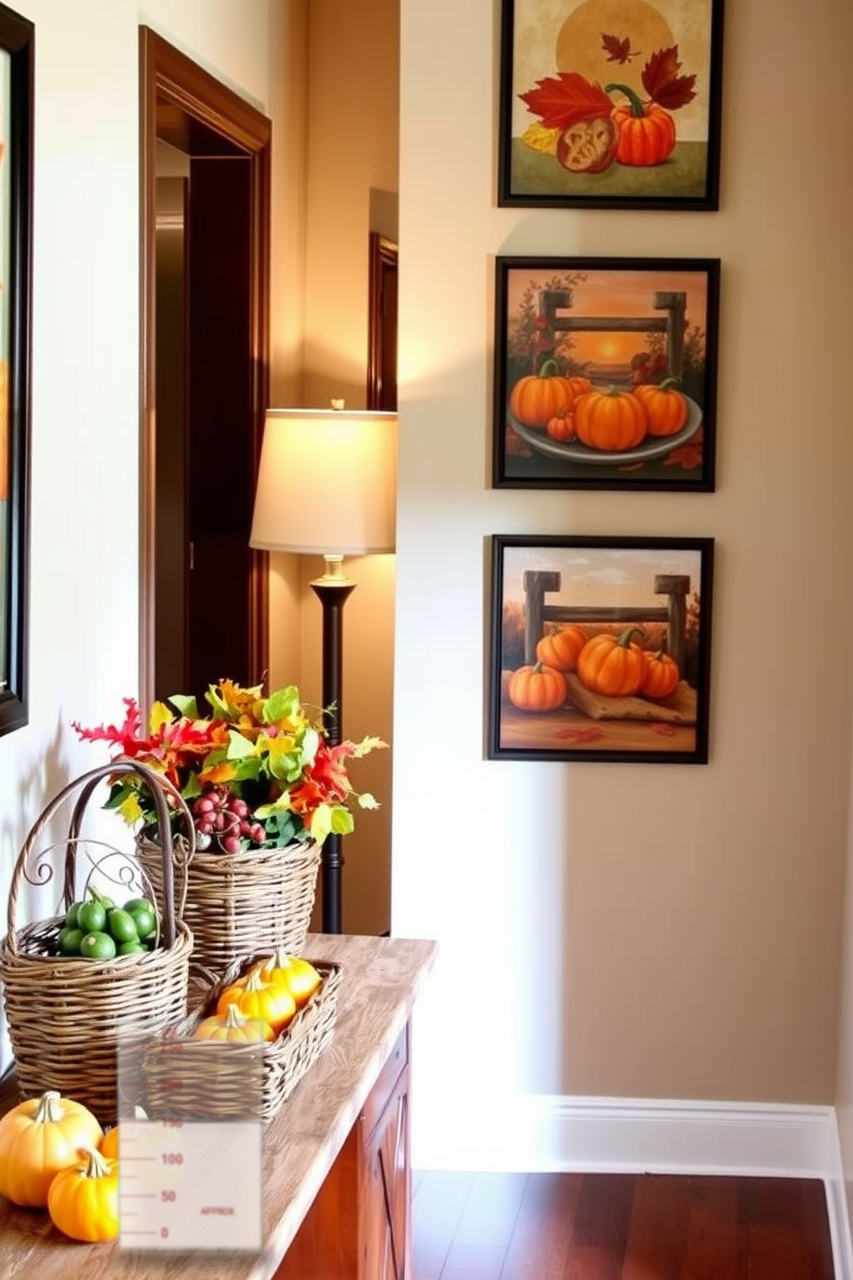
mL 150
